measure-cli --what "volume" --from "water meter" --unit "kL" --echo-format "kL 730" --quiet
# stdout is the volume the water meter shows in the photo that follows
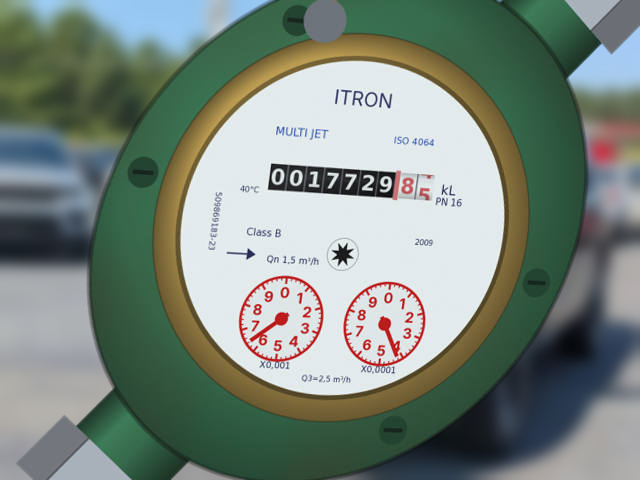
kL 17729.8464
